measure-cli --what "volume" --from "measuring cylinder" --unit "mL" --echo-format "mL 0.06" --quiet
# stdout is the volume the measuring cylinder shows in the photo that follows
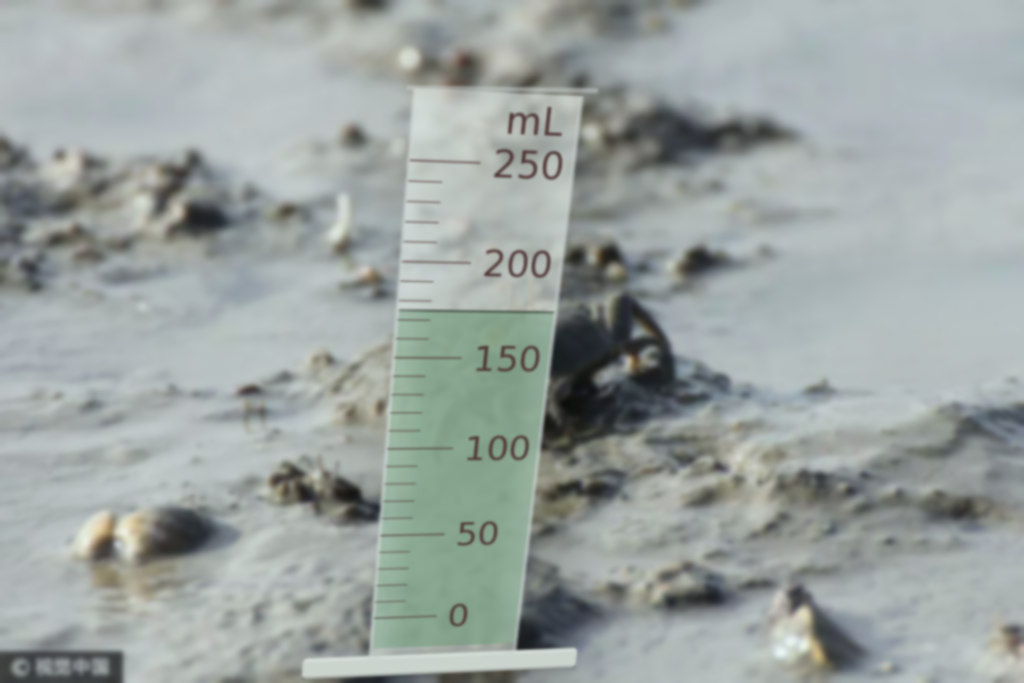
mL 175
